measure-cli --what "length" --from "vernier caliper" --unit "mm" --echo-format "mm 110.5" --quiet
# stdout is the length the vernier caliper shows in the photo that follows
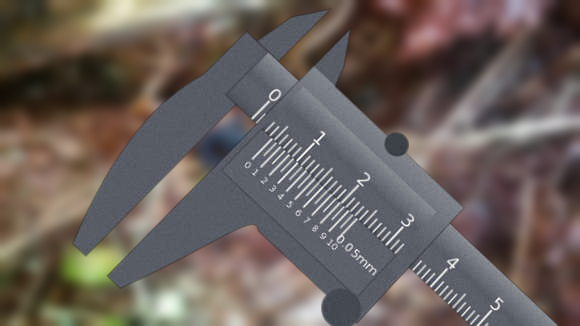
mm 4.6
